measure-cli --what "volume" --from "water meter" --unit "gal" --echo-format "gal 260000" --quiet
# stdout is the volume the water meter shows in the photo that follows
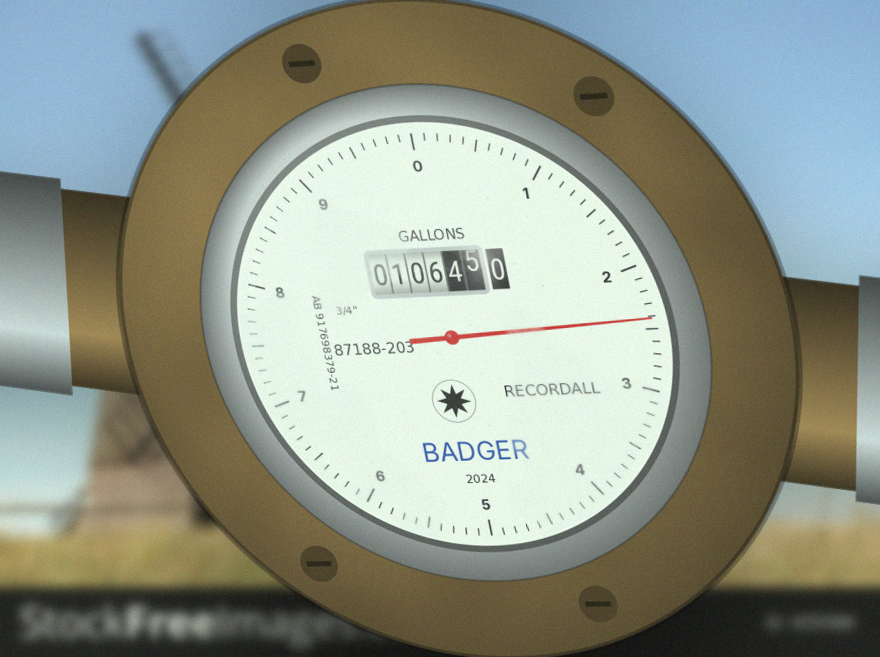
gal 106452.4
